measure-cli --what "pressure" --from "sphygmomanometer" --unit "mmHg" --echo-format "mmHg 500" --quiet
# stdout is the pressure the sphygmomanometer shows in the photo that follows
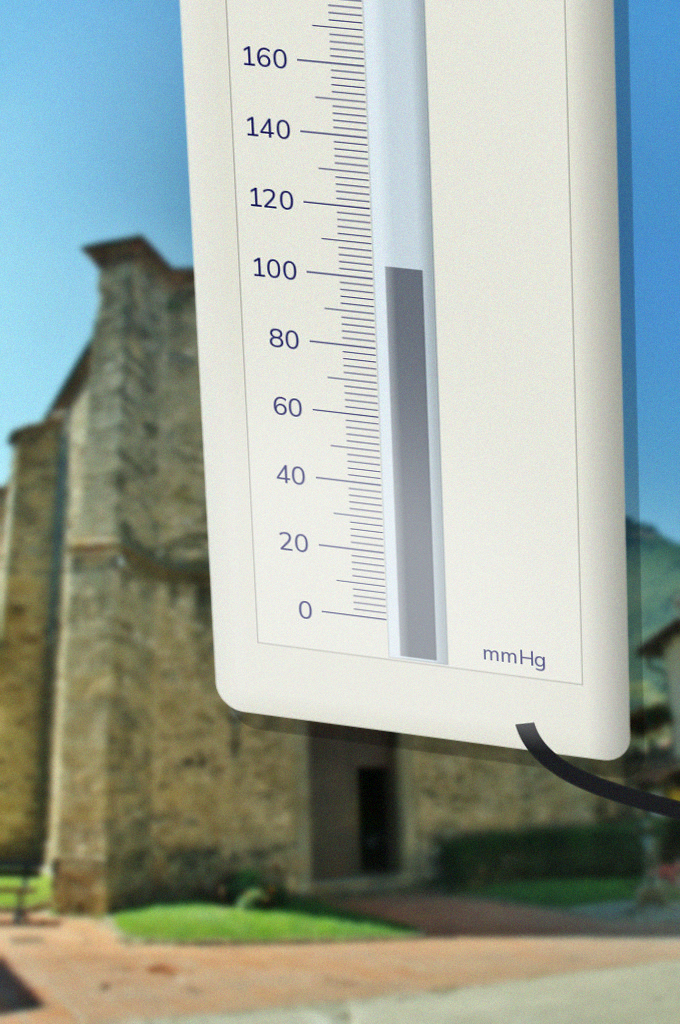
mmHg 104
